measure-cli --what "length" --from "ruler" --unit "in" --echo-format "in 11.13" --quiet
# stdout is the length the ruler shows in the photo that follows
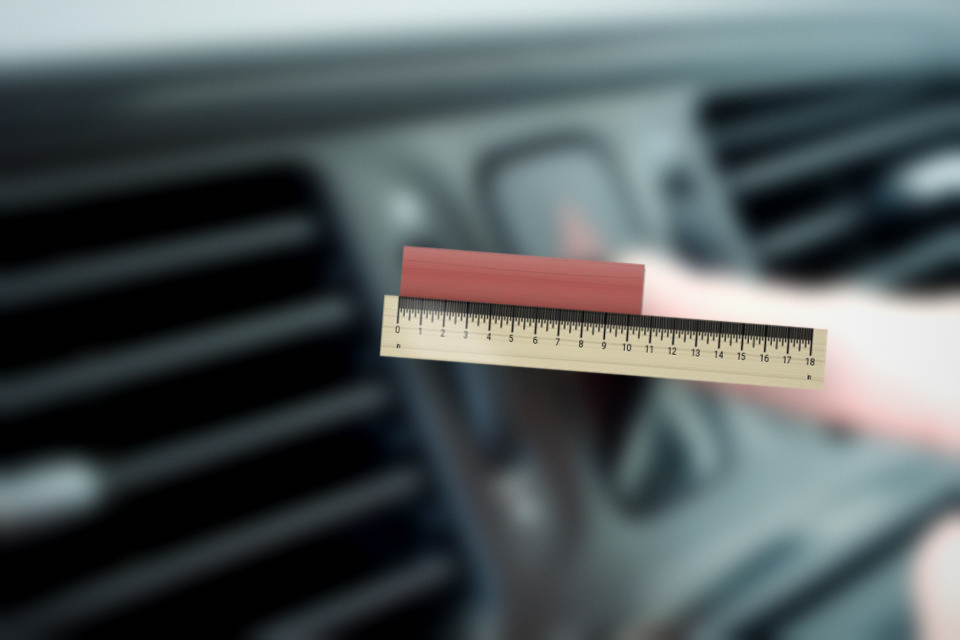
in 10.5
